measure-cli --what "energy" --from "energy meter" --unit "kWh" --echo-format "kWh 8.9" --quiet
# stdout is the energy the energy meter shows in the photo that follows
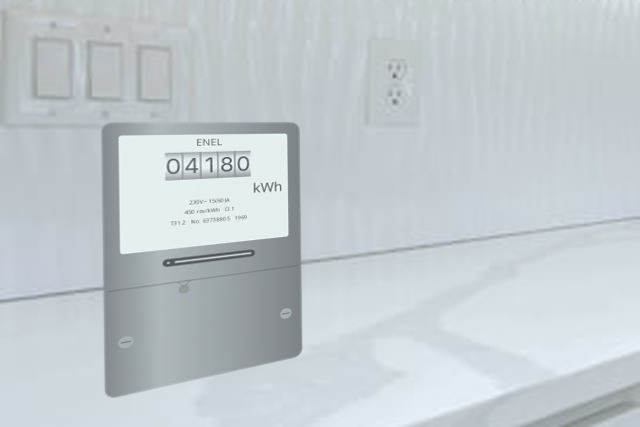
kWh 4180
